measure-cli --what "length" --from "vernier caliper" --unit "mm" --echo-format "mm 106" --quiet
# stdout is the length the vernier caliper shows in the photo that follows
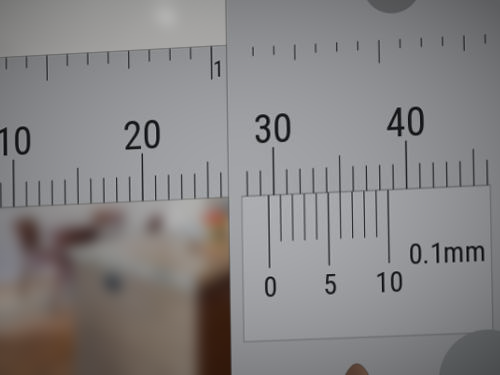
mm 29.6
